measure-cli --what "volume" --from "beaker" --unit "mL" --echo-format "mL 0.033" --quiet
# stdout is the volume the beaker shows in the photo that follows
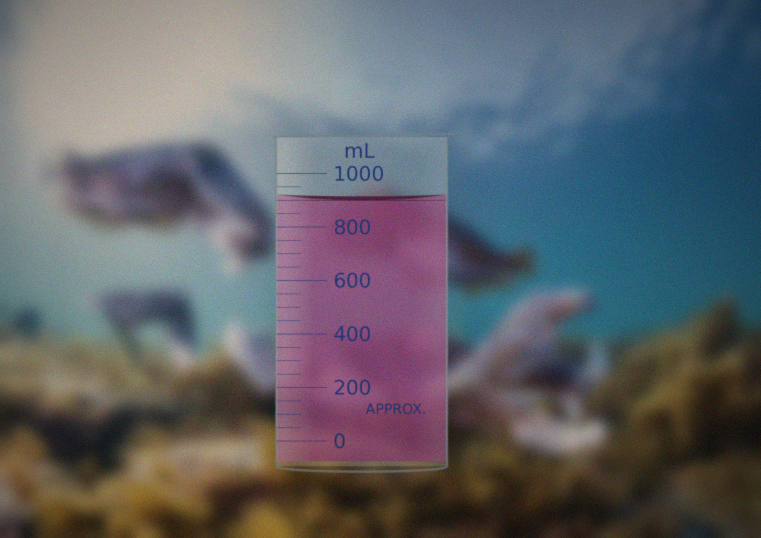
mL 900
